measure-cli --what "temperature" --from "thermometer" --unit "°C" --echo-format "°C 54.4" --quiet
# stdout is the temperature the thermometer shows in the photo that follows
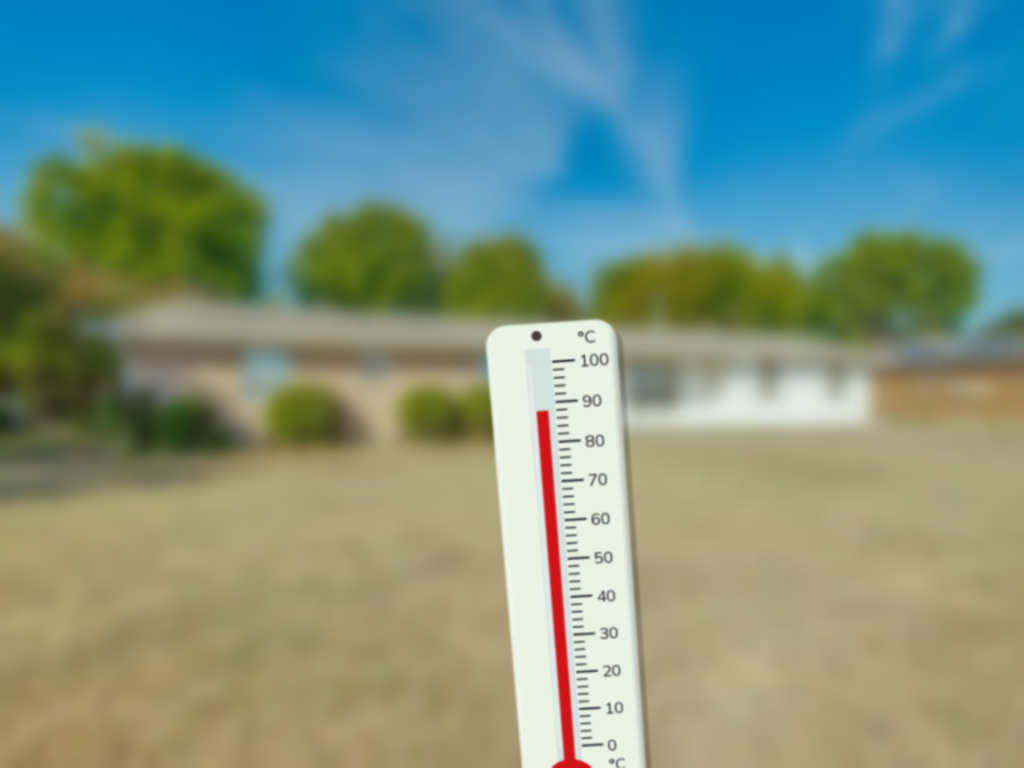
°C 88
